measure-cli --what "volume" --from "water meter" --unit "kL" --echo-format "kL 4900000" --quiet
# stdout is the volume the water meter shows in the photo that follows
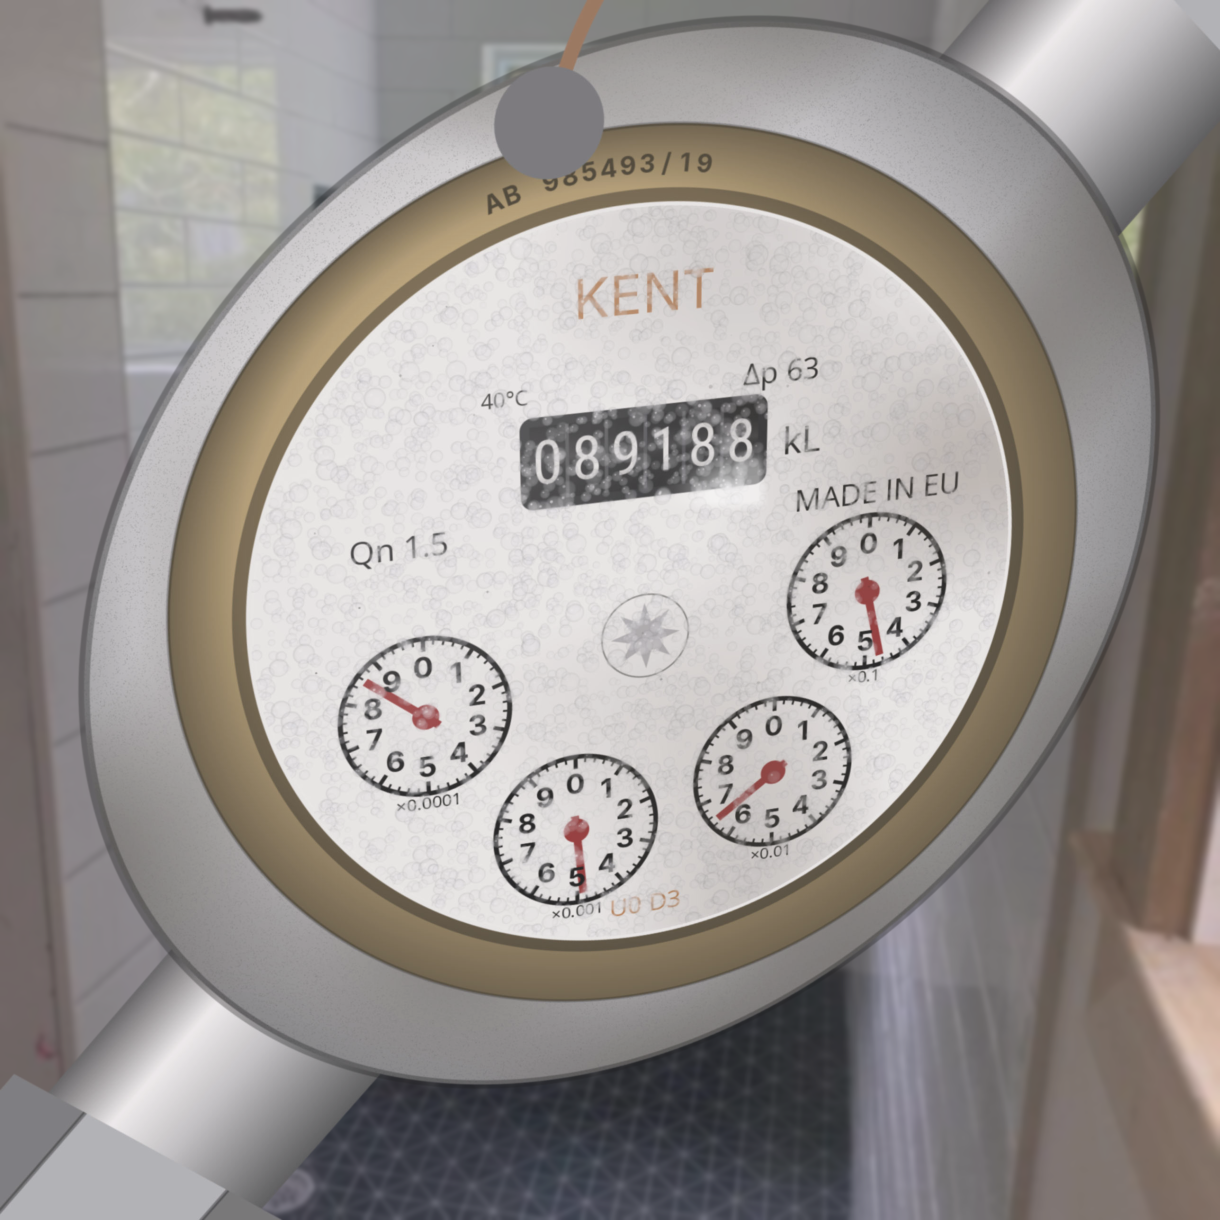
kL 89188.4648
